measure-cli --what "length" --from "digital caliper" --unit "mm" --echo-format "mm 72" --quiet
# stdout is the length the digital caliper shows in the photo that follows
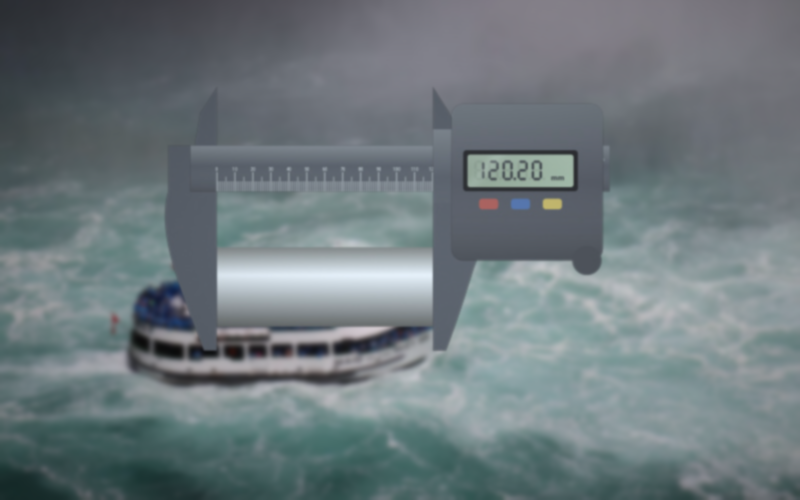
mm 120.20
